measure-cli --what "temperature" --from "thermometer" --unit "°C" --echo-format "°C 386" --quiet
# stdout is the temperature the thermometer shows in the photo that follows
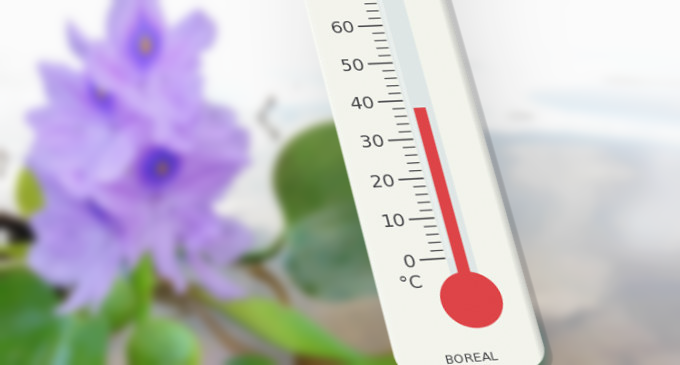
°C 38
